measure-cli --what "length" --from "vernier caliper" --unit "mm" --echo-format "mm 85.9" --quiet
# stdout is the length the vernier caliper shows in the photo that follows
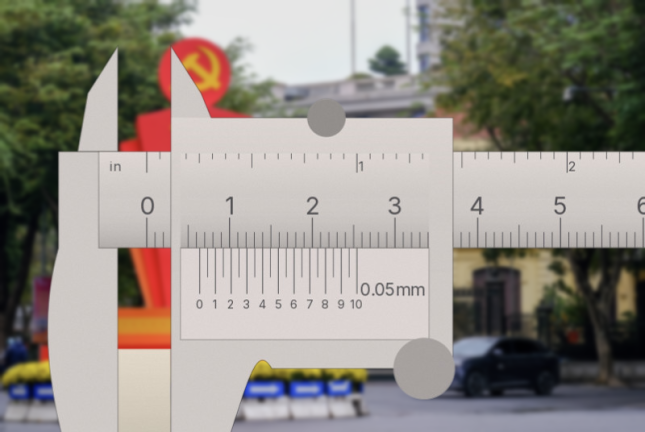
mm 6.4
